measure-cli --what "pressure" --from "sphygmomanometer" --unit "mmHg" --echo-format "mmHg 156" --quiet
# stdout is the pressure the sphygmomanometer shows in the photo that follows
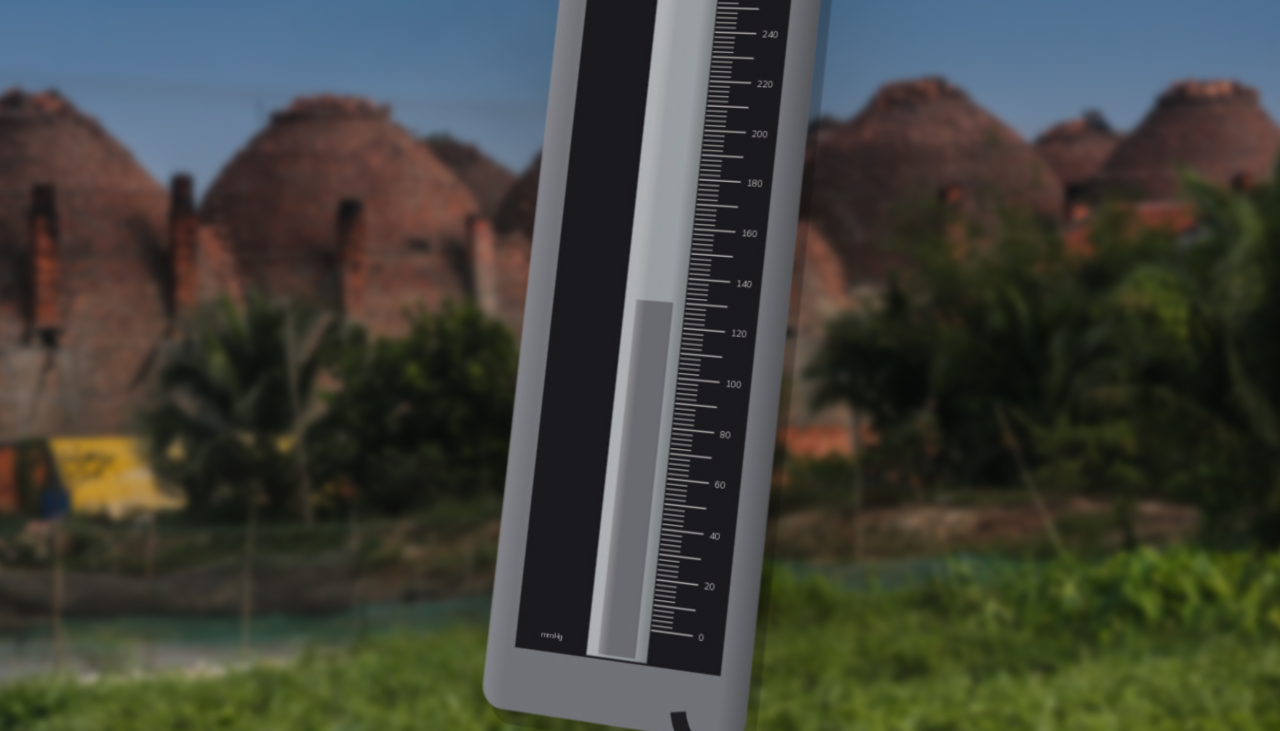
mmHg 130
